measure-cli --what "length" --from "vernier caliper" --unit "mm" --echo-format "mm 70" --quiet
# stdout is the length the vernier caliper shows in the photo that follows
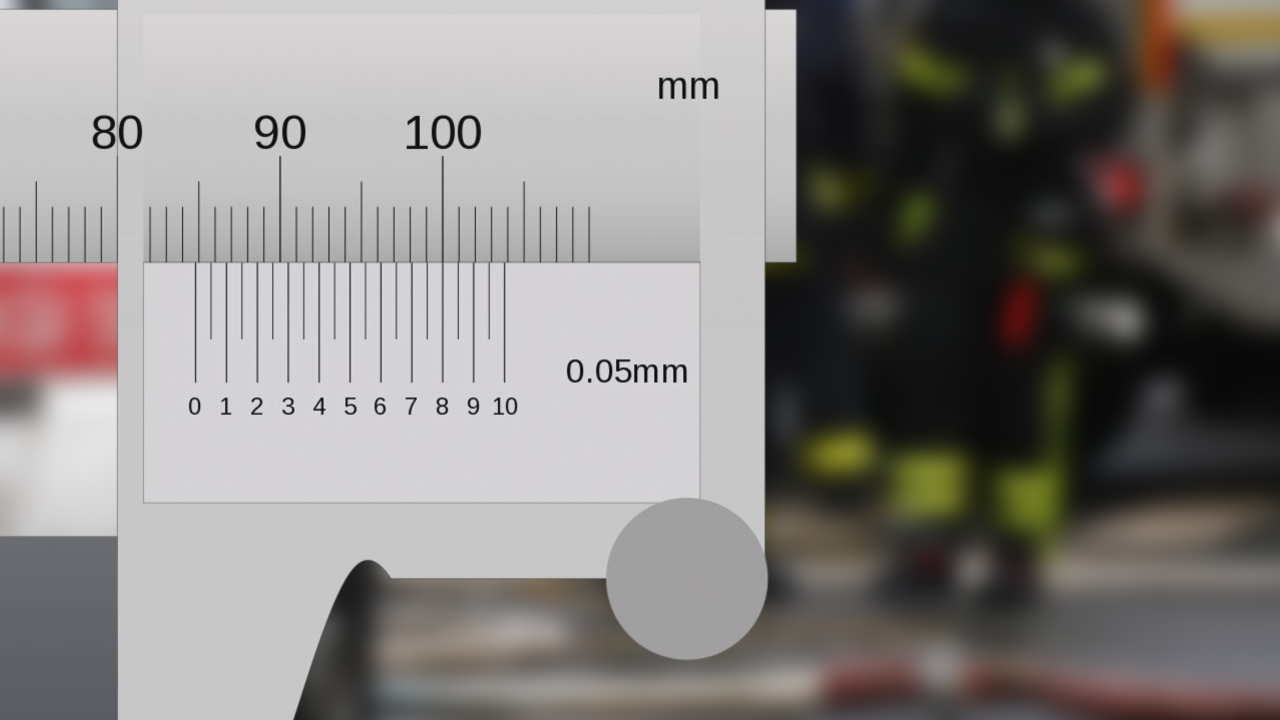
mm 84.8
